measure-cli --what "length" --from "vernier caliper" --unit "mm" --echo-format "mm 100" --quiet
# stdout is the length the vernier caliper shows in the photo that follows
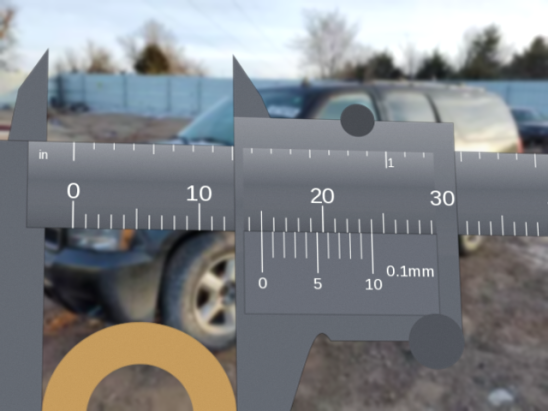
mm 15.0
